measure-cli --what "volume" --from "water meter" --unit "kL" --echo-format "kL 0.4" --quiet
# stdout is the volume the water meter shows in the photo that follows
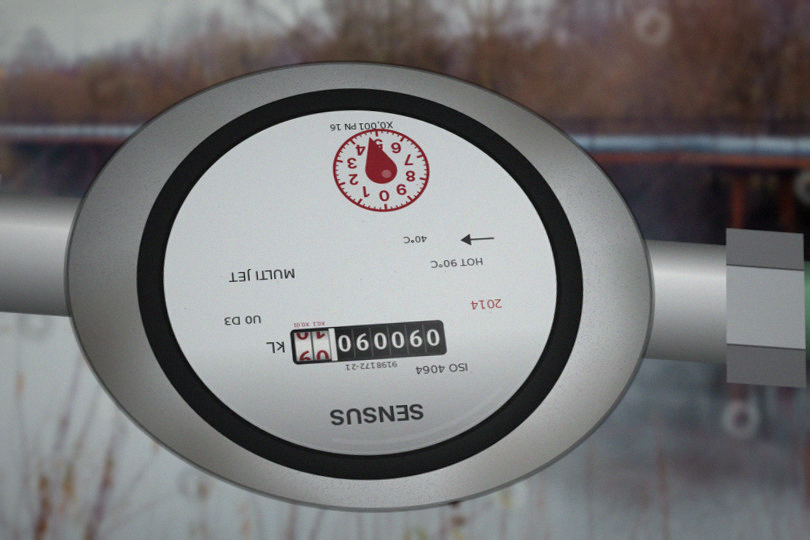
kL 90090.094
